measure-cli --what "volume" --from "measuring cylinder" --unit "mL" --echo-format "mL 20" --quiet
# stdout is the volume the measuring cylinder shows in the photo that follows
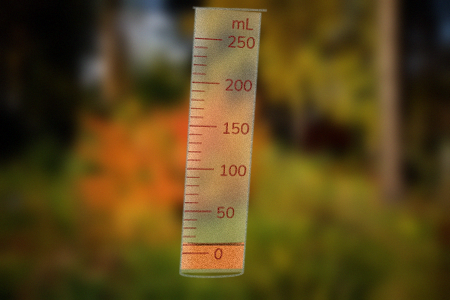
mL 10
